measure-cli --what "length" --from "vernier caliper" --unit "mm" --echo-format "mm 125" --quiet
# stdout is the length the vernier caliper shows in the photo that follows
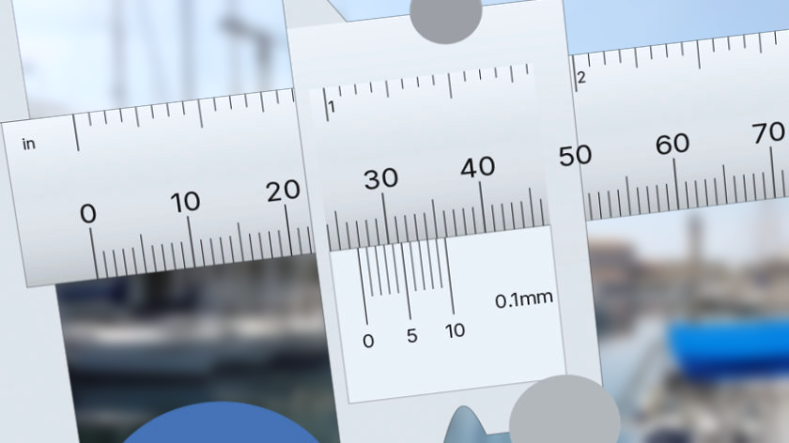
mm 26.8
